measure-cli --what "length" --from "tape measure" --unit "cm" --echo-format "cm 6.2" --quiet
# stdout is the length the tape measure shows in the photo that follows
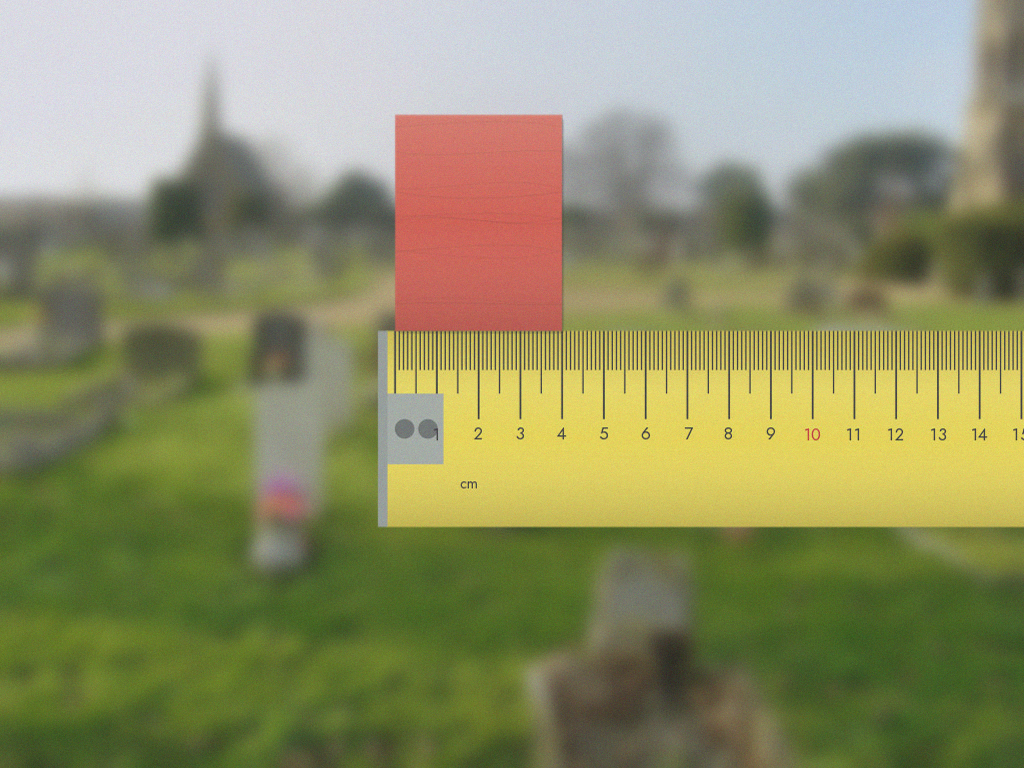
cm 4
